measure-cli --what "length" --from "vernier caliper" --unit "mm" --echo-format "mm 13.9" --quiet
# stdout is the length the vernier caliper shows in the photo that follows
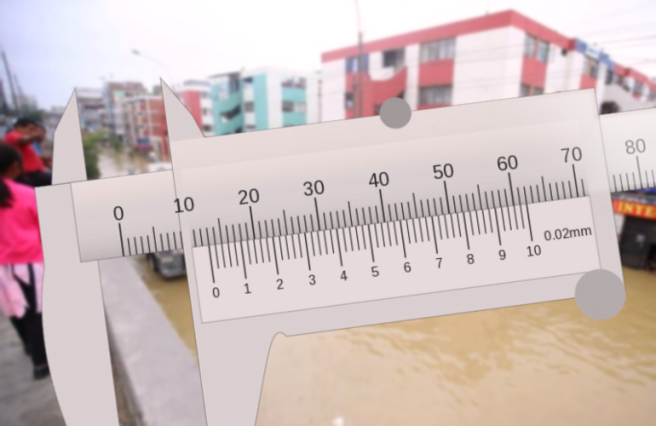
mm 13.0
